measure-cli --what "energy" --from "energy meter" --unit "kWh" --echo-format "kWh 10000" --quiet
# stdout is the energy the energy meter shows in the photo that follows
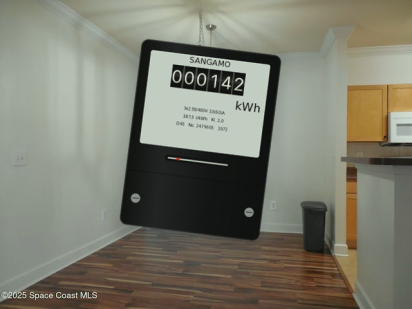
kWh 142
